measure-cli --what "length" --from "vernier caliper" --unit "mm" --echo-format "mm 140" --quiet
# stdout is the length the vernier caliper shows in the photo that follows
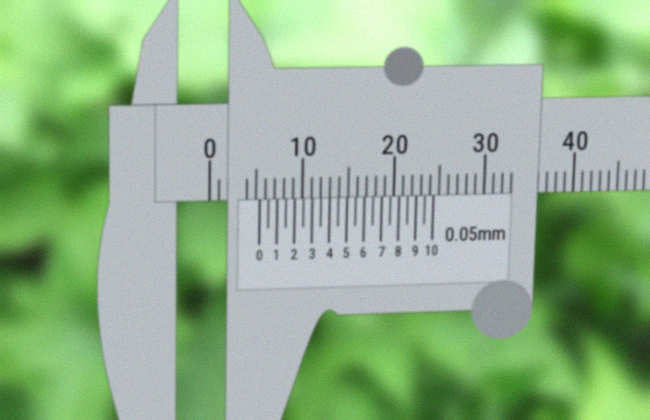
mm 5.4
